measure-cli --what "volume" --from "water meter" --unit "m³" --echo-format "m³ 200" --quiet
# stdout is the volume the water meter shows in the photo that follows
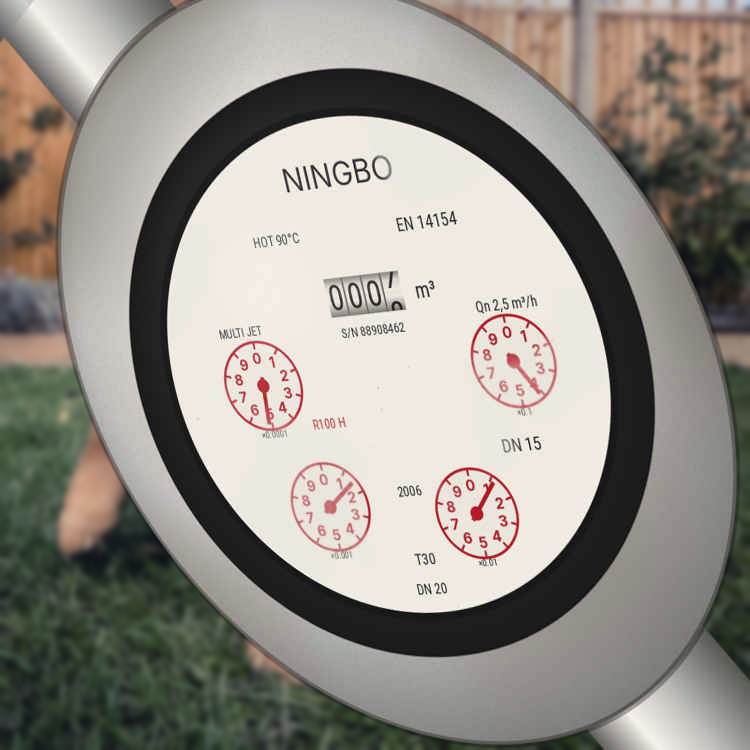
m³ 7.4115
